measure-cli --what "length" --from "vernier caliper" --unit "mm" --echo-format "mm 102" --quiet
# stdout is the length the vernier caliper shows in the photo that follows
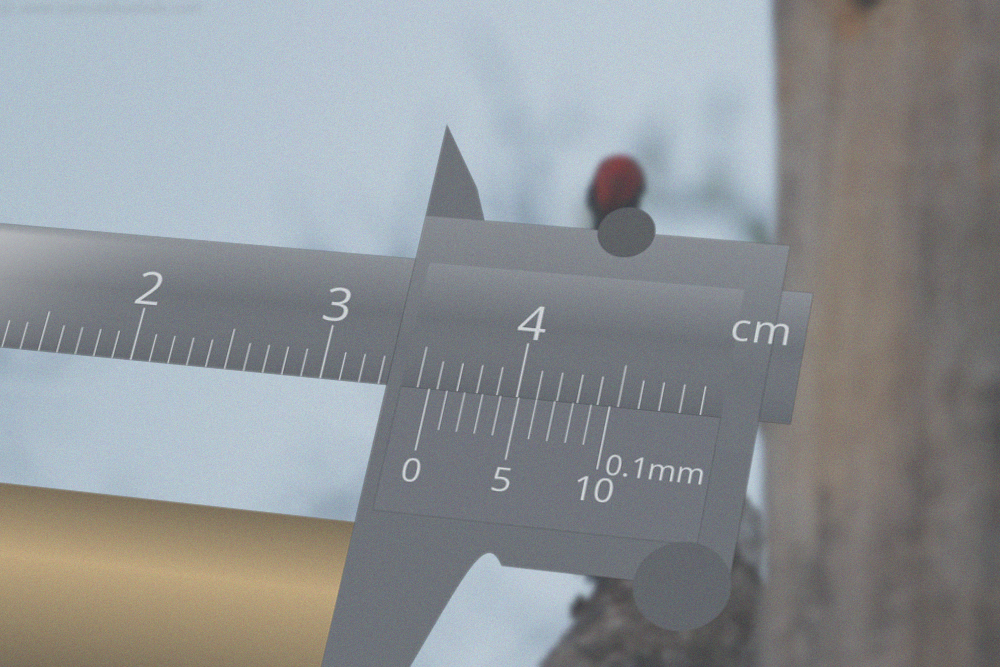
mm 35.6
